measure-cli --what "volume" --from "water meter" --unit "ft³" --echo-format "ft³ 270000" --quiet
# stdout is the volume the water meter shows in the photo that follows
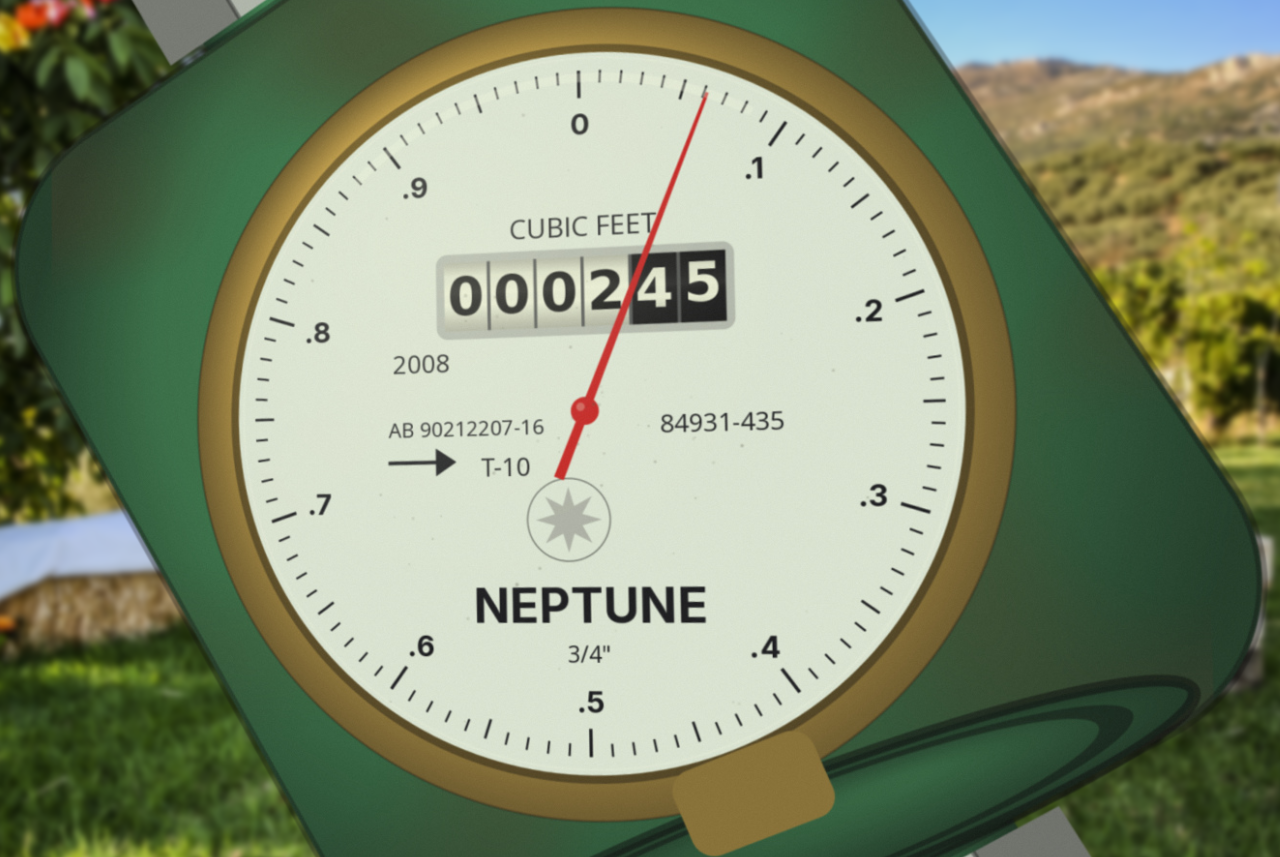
ft³ 245.06
